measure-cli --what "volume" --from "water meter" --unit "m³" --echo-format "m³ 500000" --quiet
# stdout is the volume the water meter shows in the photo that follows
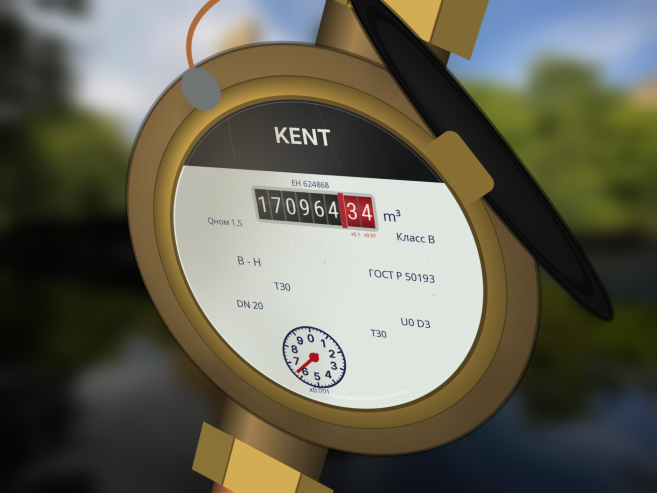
m³ 170964.346
